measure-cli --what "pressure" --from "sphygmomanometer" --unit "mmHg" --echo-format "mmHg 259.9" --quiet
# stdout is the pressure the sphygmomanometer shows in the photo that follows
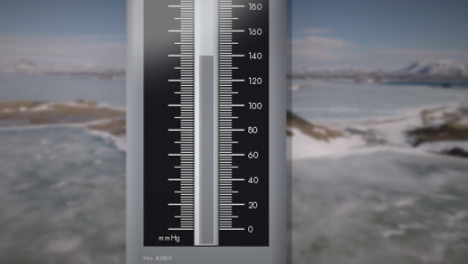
mmHg 140
